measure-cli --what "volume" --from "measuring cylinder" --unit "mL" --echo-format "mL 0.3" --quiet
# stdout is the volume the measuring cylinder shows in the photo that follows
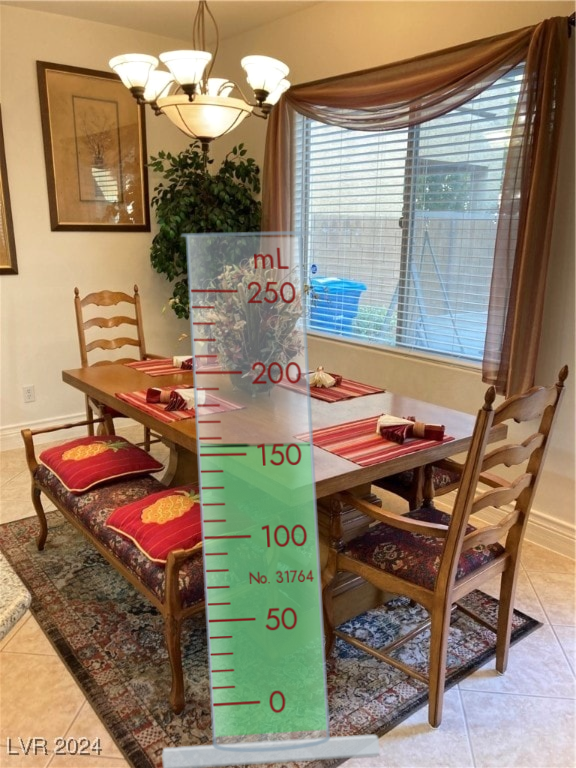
mL 155
